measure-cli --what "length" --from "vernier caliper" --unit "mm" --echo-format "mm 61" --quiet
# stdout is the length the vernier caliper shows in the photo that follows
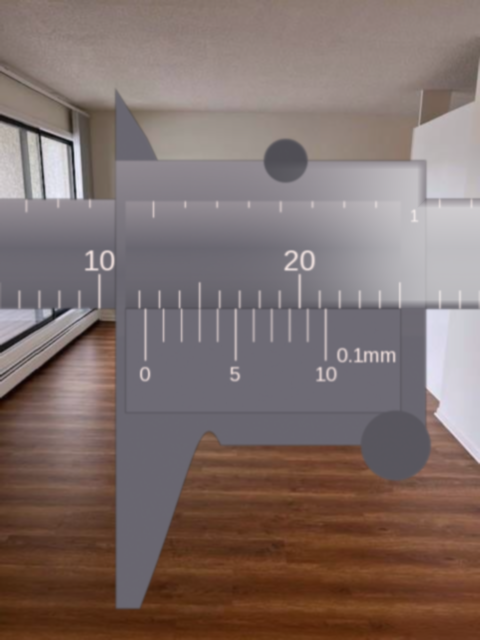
mm 12.3
